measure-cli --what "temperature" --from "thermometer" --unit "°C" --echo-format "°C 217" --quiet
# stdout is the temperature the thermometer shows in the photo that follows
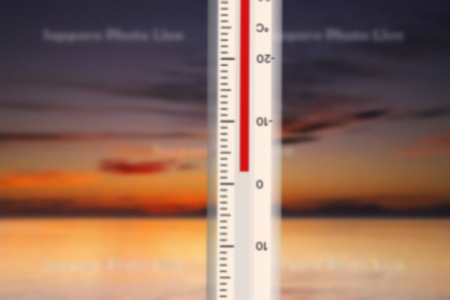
°C -2
